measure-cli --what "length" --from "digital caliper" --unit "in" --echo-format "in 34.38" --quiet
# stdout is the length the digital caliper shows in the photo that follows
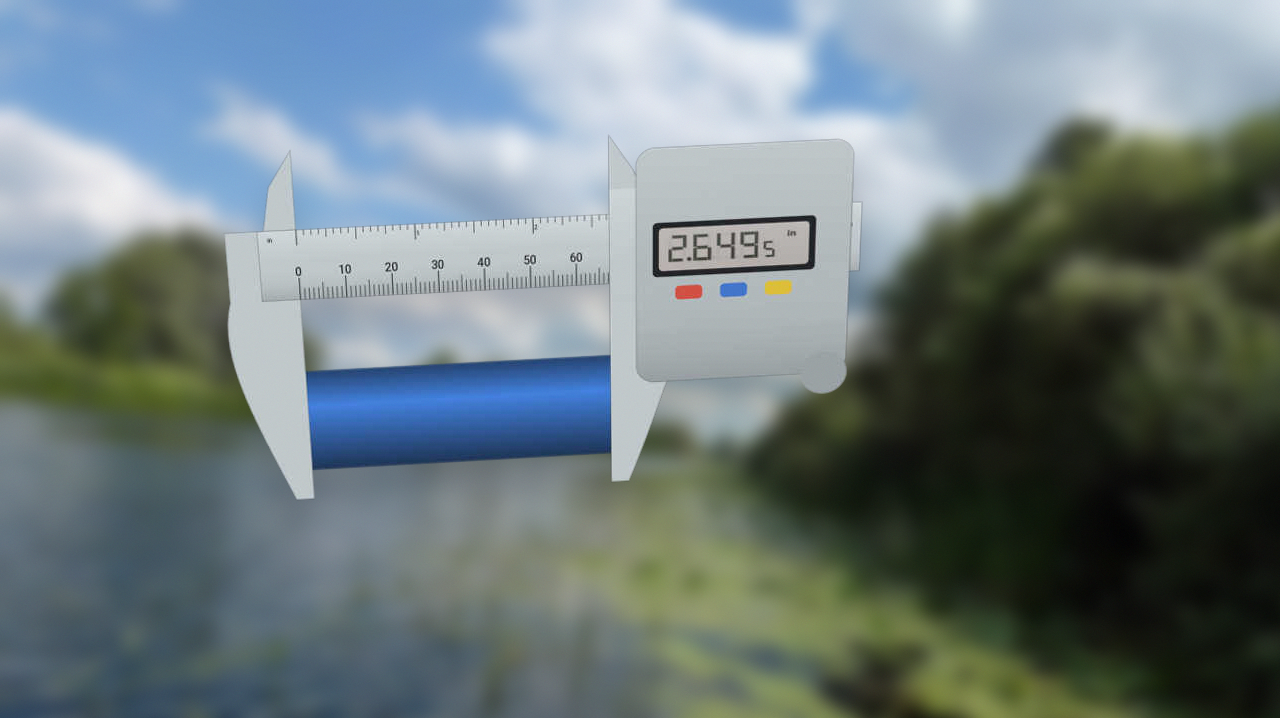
in 2.6495
